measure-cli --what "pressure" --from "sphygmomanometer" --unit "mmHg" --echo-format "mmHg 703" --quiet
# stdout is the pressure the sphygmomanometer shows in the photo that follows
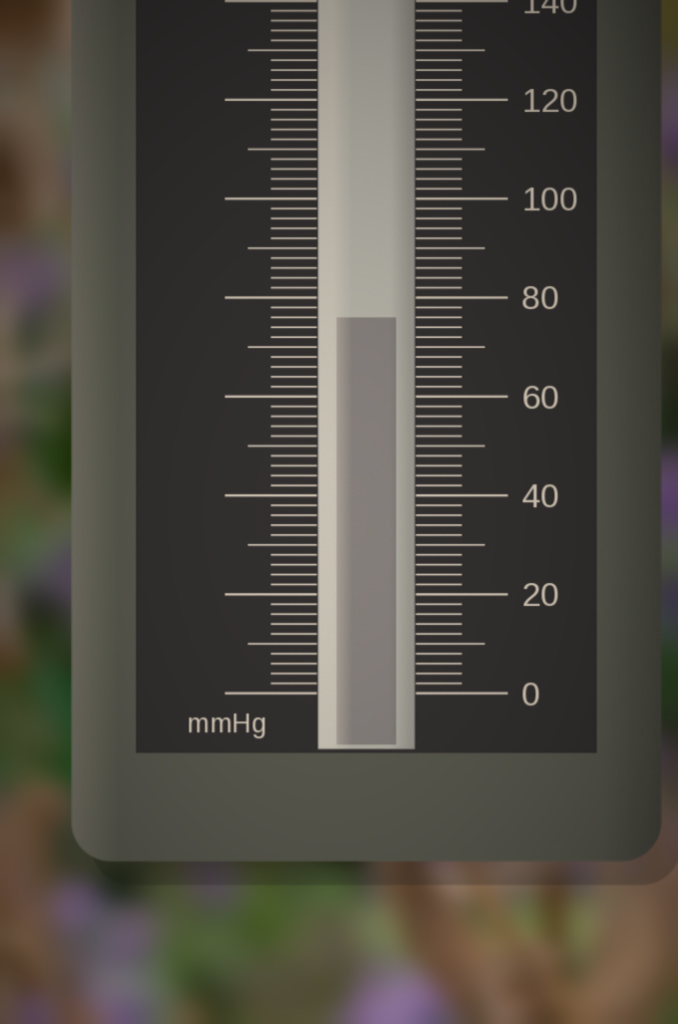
mmHg 76
